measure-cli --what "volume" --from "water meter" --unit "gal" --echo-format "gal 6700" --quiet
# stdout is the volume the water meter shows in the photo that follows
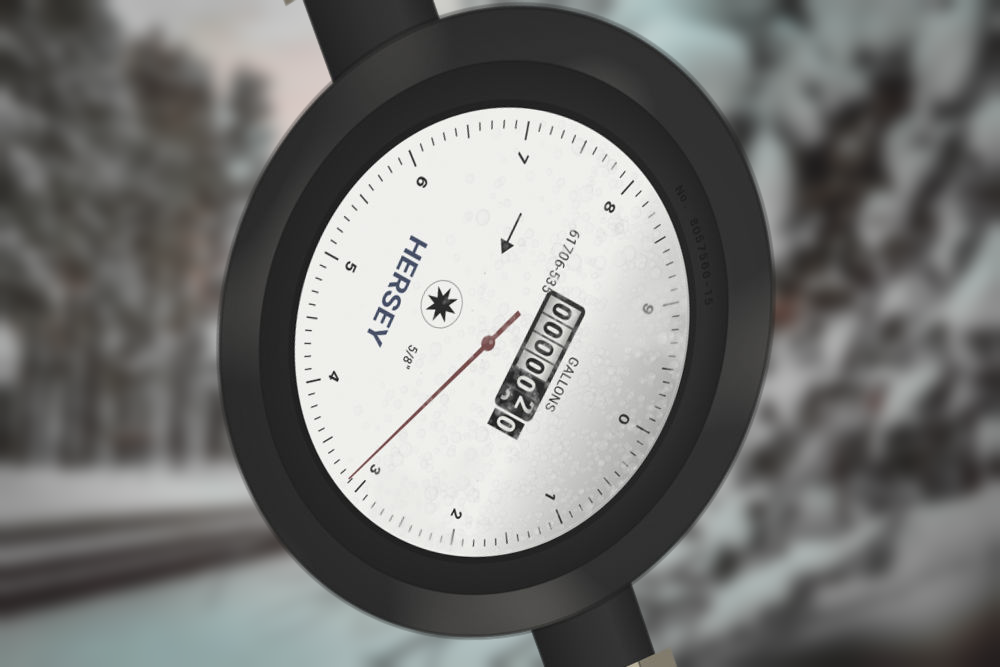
gal 23.1
